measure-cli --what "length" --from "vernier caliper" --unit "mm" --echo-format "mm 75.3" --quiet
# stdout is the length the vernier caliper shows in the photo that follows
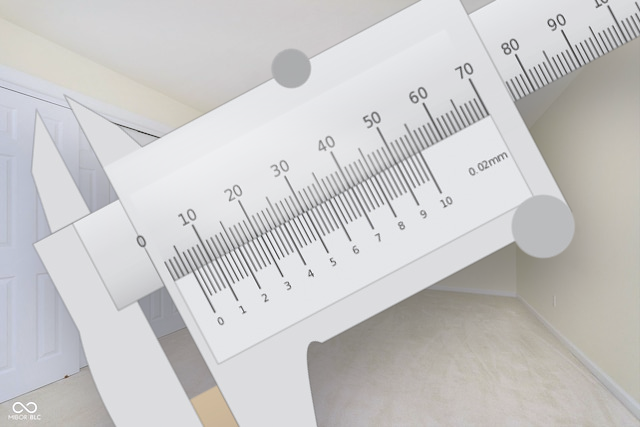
mm 6.0
